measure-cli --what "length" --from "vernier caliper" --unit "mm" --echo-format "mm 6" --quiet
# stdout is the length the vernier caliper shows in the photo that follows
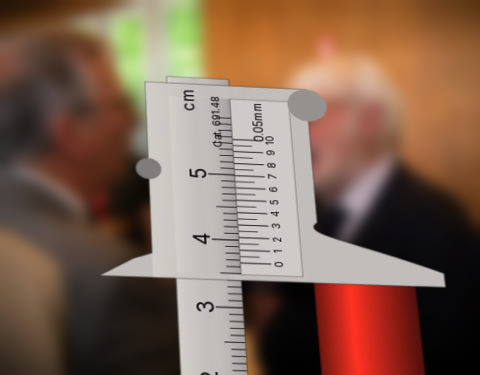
mm 36.6
